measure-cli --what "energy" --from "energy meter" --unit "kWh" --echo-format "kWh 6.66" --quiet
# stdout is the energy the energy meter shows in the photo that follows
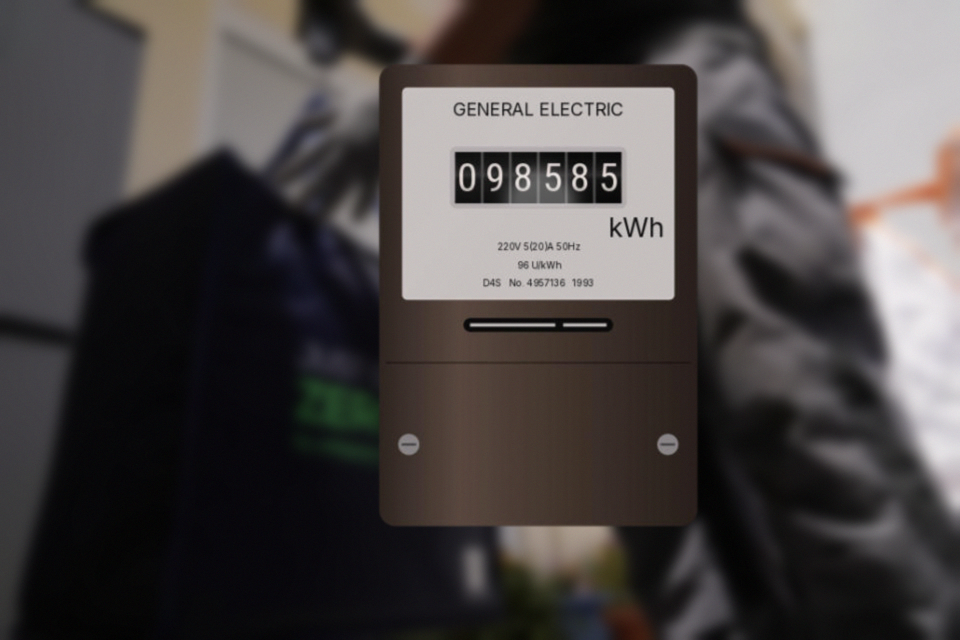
kWh 98585
